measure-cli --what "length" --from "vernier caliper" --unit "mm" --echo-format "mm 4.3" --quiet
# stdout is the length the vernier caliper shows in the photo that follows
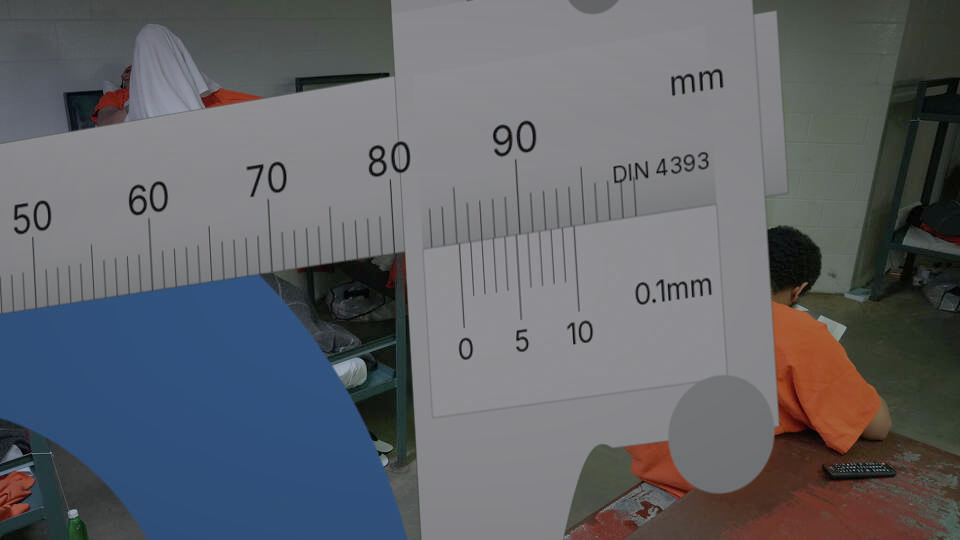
mm 85.2
